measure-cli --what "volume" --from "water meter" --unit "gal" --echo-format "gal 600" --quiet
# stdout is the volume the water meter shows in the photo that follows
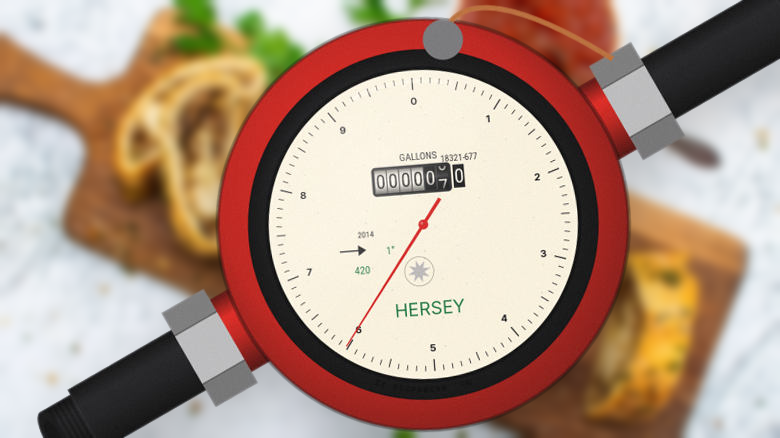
gal 66.0
